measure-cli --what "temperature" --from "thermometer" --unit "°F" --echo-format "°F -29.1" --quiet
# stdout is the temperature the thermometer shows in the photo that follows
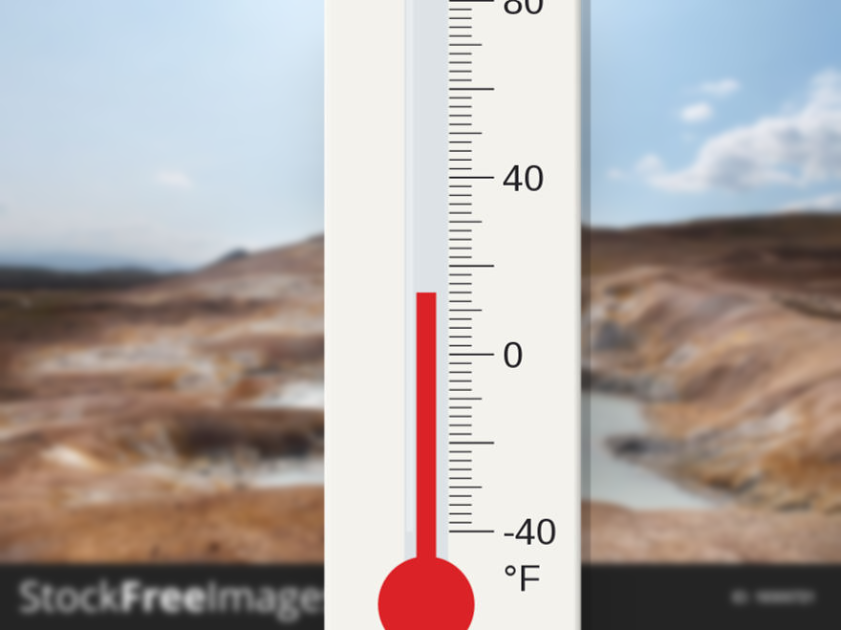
°F 14
